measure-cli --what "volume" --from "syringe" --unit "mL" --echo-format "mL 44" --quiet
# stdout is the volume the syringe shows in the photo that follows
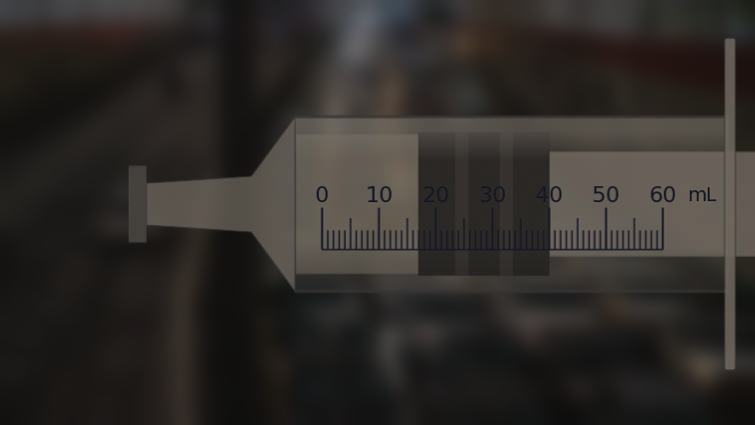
mL 17
